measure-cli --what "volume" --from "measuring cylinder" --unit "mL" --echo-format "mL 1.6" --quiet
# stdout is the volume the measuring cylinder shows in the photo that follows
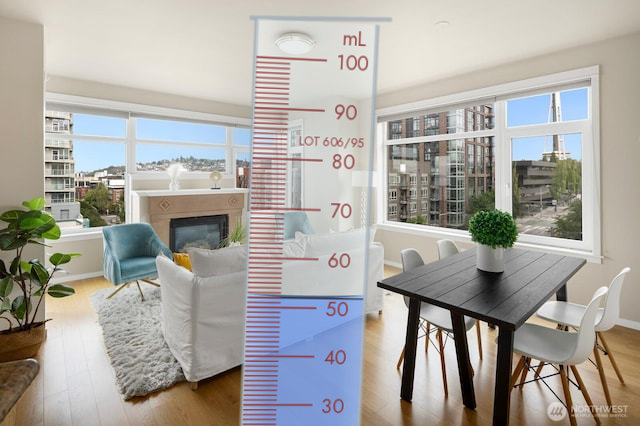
mL 52
